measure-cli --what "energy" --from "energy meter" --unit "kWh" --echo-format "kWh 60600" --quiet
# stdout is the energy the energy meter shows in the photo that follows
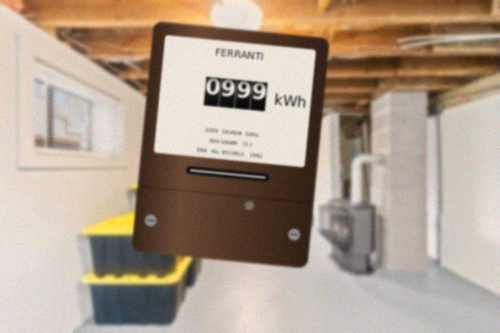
kWh 999
